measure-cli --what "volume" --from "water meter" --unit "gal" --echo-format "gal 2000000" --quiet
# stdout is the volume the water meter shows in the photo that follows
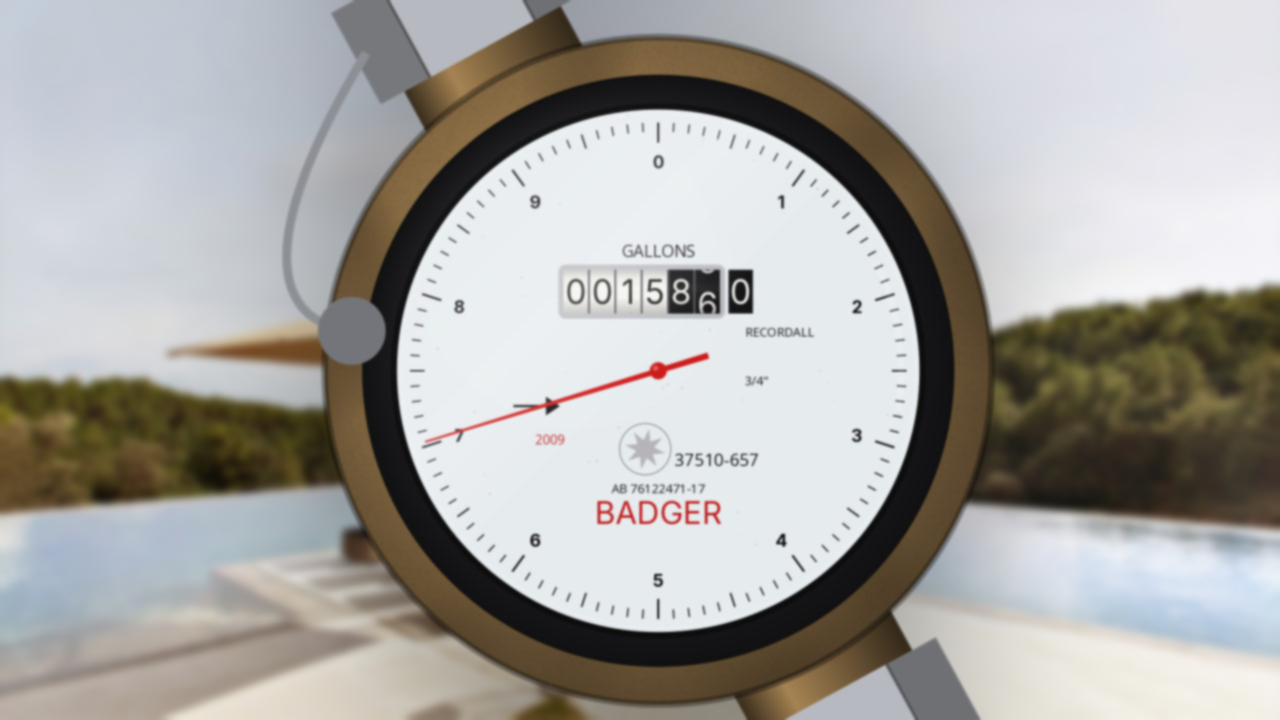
gal 15857.0
